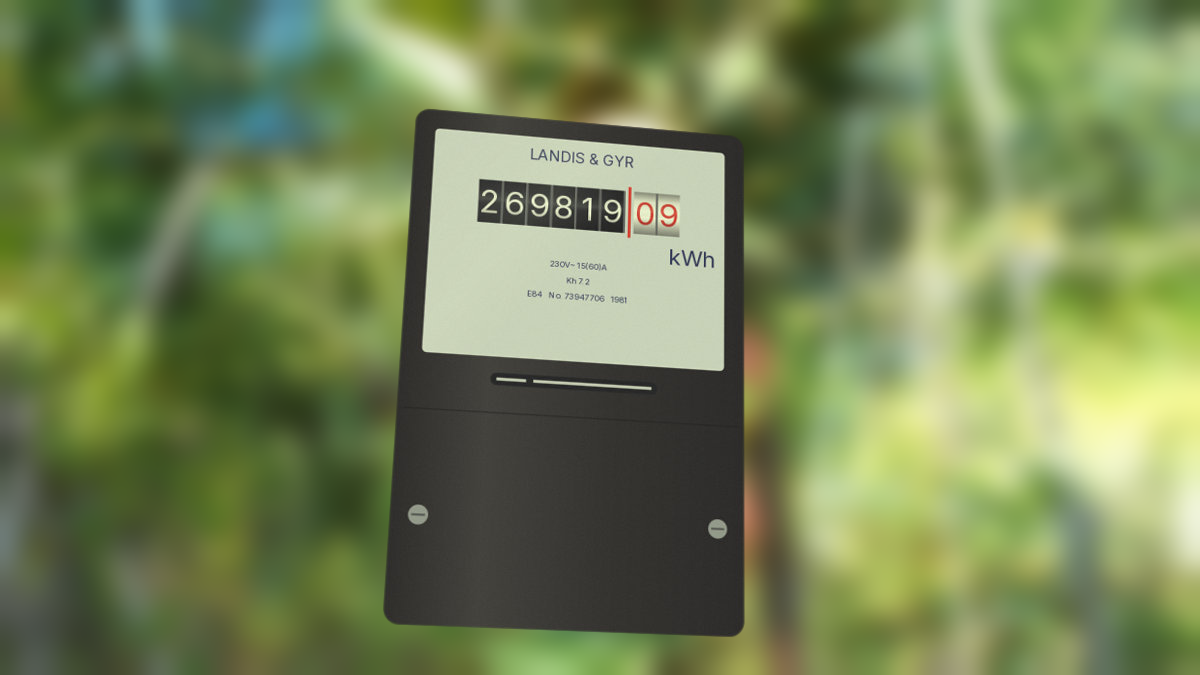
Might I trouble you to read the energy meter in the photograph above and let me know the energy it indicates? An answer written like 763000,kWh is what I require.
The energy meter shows 269819.09,kWh
